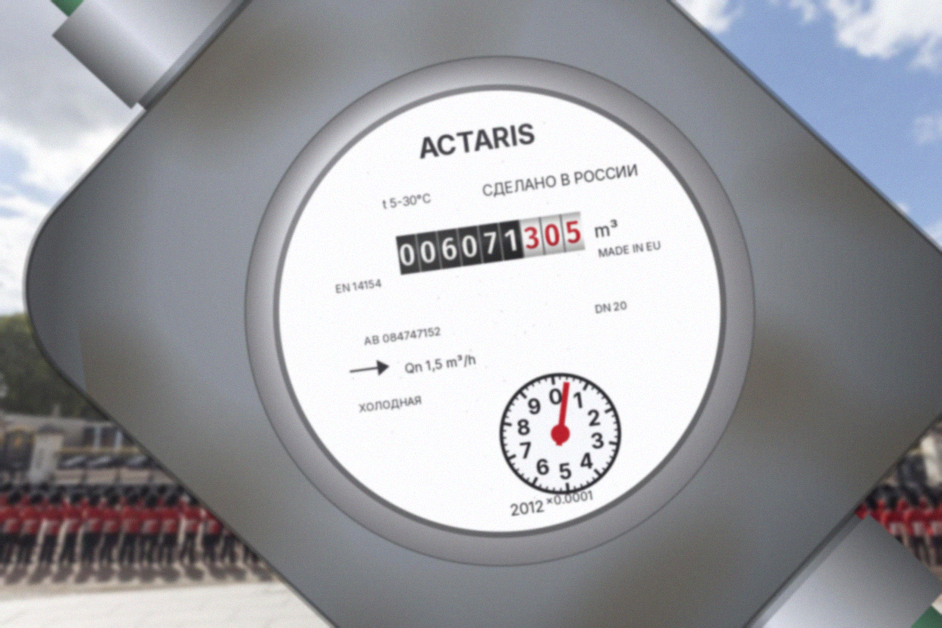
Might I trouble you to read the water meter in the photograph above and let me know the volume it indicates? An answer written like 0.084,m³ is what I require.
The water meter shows 6071.3050,m³
